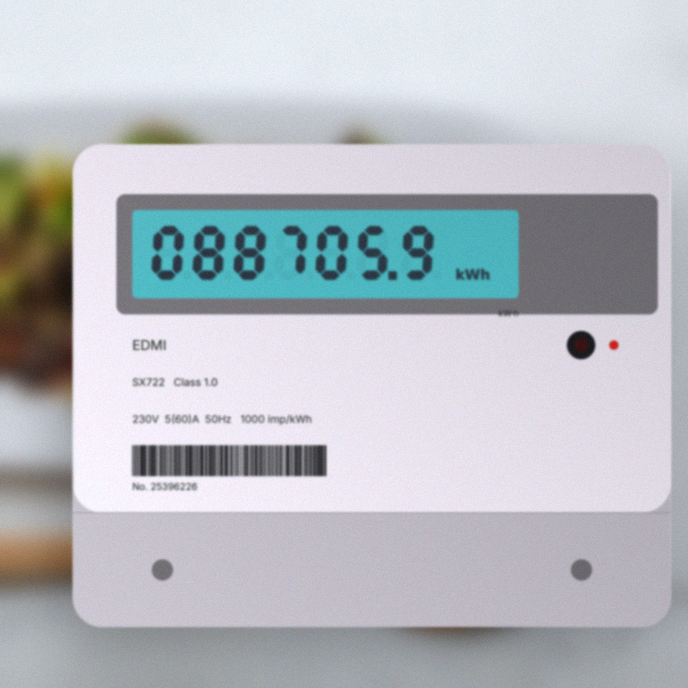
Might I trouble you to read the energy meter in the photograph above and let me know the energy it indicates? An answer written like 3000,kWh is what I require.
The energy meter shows 88705.9,kWh
